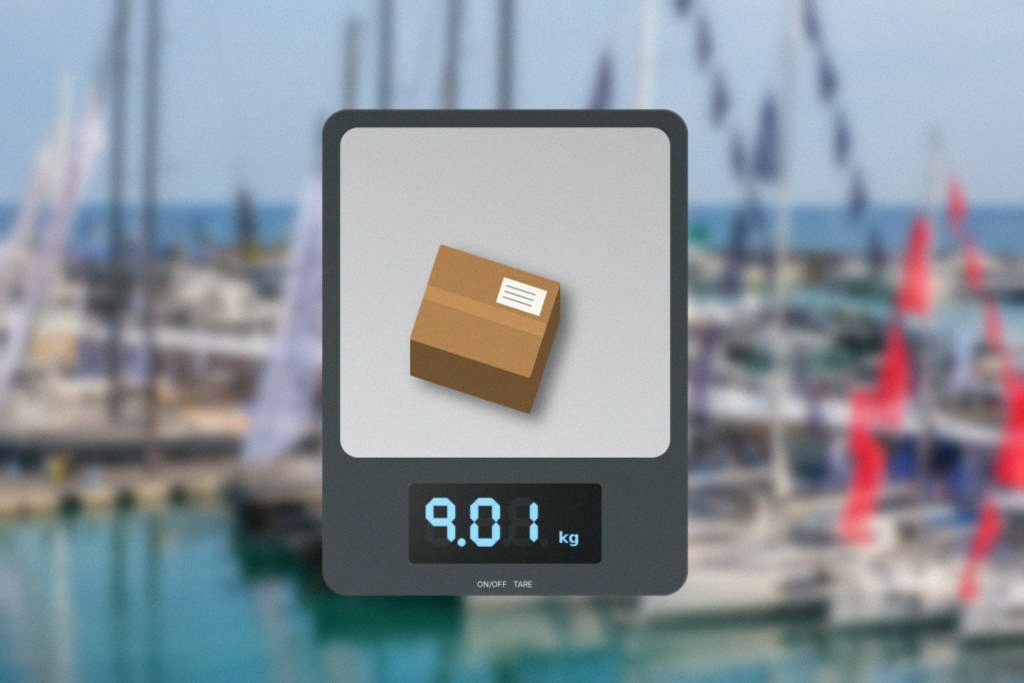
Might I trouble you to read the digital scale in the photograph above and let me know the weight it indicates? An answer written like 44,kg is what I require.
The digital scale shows 9.01,kg
